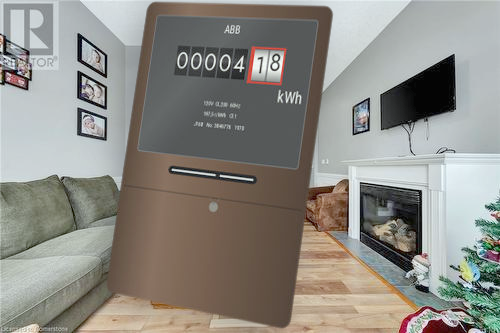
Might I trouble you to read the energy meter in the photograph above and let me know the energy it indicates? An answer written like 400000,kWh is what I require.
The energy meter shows 4.18,kWh
